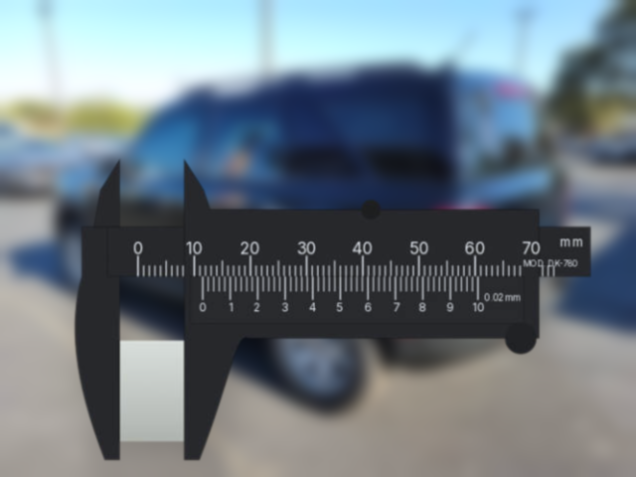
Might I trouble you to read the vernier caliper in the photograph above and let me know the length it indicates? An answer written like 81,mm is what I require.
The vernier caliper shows 11.5,mm
